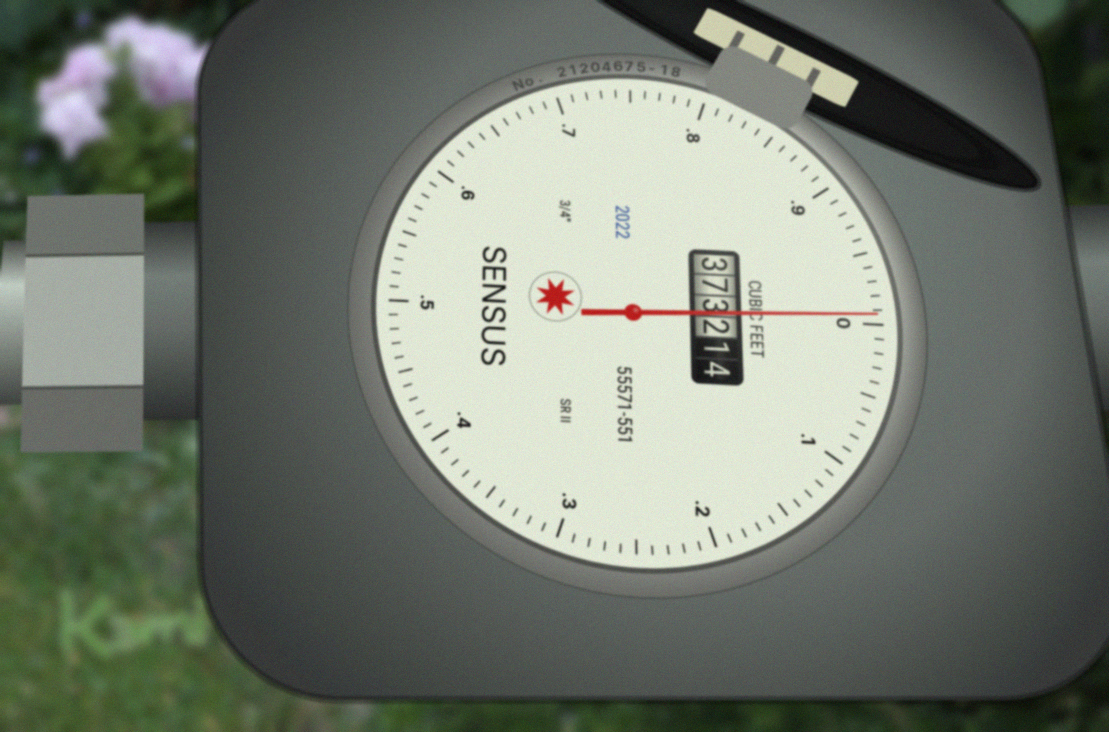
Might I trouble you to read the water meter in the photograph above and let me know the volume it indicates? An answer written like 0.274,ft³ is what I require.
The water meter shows 373213.99,ft³
